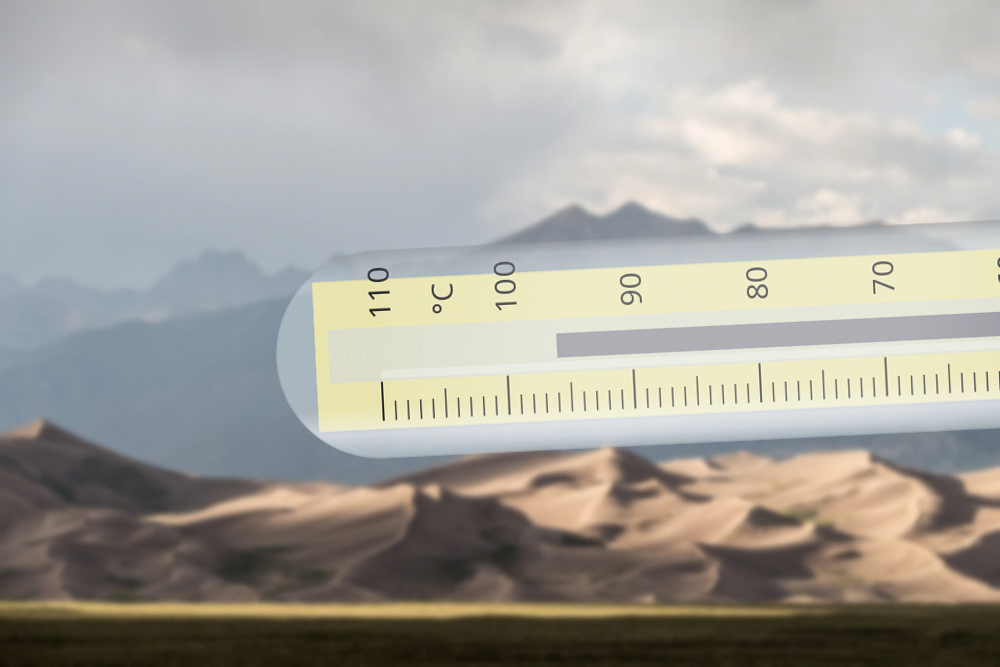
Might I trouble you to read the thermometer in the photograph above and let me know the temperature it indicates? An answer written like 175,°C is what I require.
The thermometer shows 96,°C
